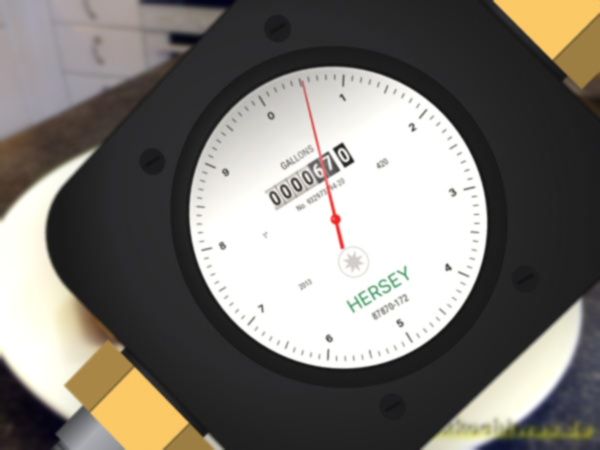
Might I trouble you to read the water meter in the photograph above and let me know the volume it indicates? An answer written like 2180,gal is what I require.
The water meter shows 670.5,gal
